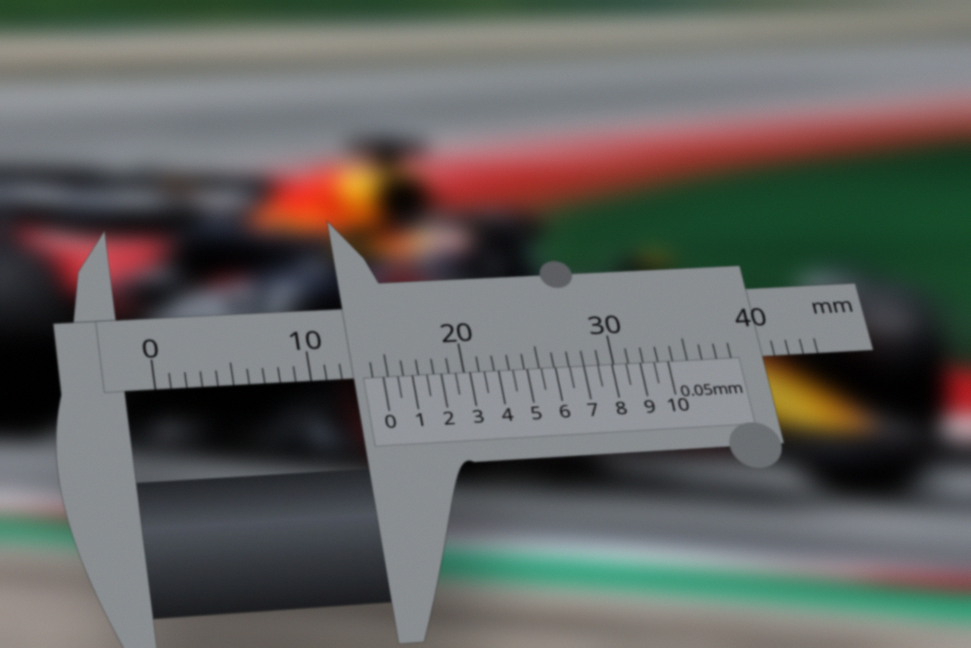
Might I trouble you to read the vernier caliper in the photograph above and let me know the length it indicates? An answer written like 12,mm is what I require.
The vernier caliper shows 14.7,mm
